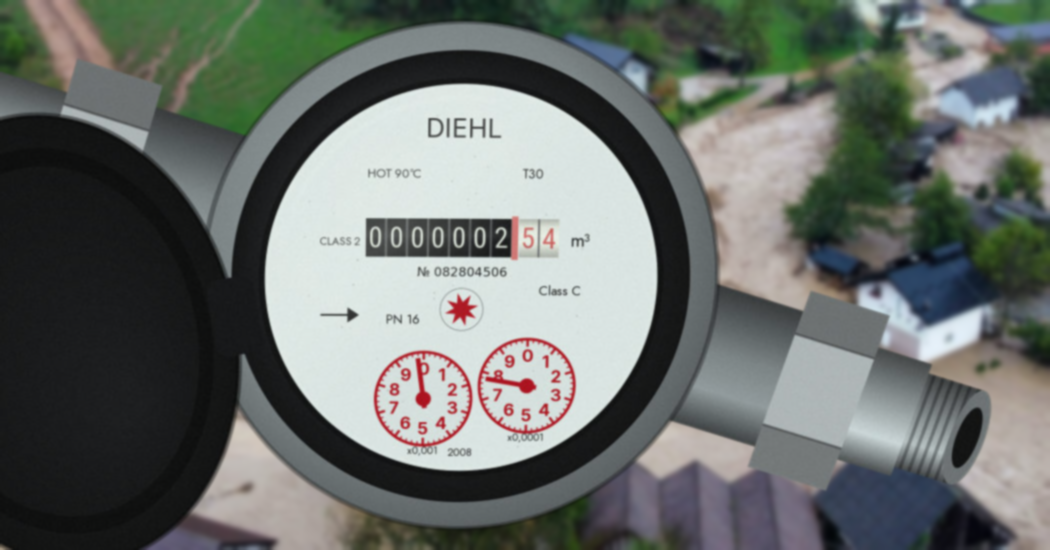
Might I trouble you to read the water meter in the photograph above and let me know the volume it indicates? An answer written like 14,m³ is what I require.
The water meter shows 2.5397,m³
